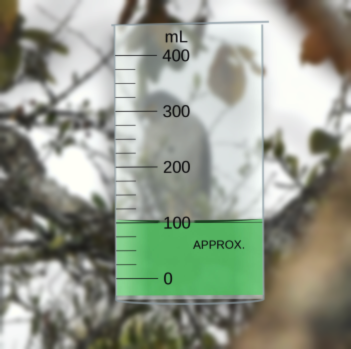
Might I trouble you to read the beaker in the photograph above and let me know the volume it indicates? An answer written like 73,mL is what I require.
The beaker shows 100,mL
